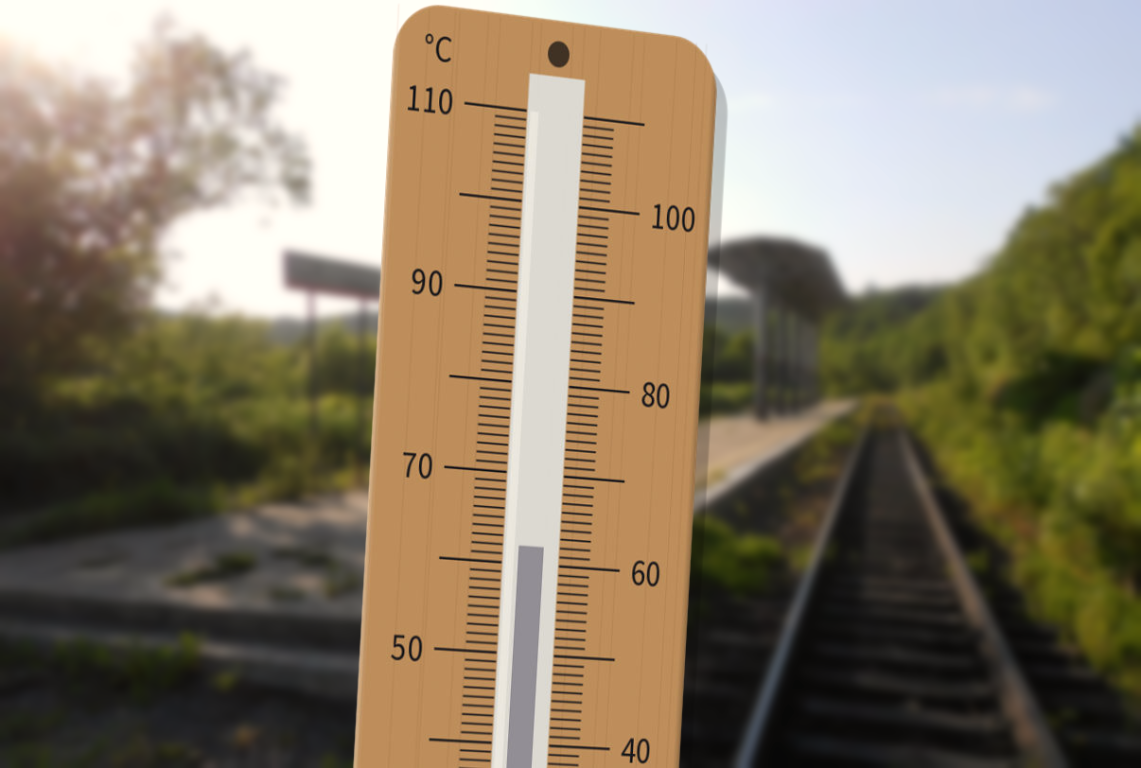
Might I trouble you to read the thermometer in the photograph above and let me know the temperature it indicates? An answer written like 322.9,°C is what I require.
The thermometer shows 62,°C
